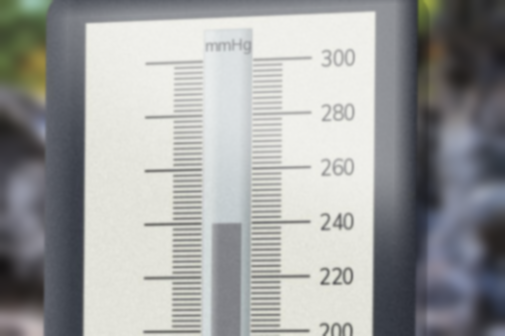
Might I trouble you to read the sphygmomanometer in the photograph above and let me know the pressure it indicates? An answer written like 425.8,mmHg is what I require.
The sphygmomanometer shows 240,mmHg
